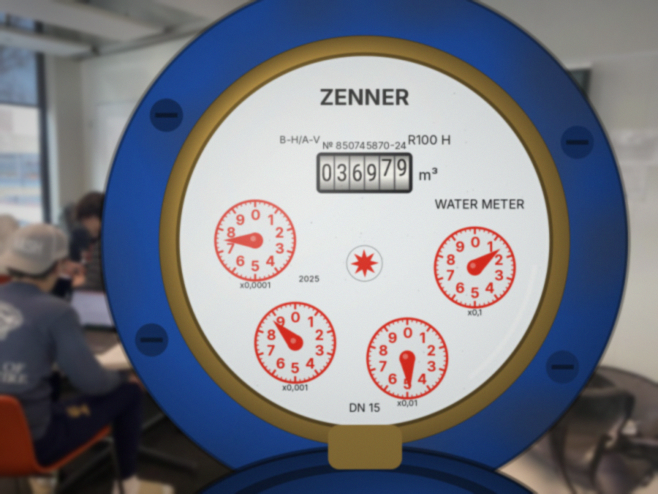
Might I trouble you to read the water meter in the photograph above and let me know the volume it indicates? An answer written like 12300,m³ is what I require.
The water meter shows 36979.1487,m³
